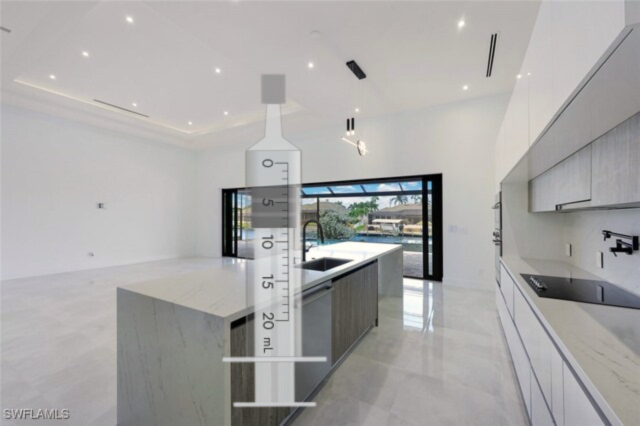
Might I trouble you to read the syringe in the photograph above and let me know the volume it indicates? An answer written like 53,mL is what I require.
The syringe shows 3,mL
